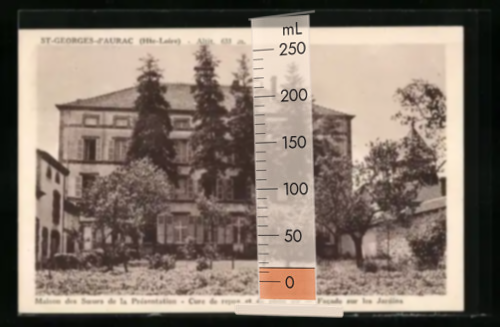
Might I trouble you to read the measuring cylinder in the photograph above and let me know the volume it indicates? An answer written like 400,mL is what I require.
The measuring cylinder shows 15,mL
